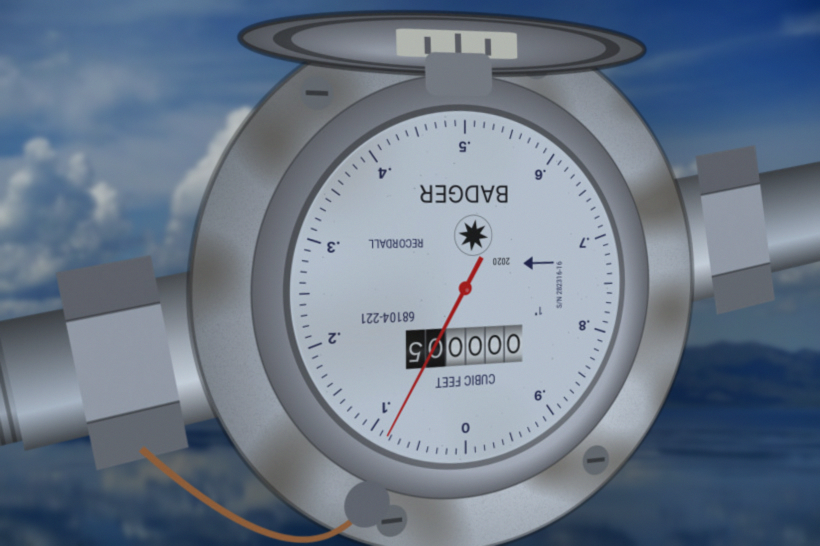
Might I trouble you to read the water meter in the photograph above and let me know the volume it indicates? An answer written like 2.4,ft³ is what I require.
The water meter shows 5.08,ft³
